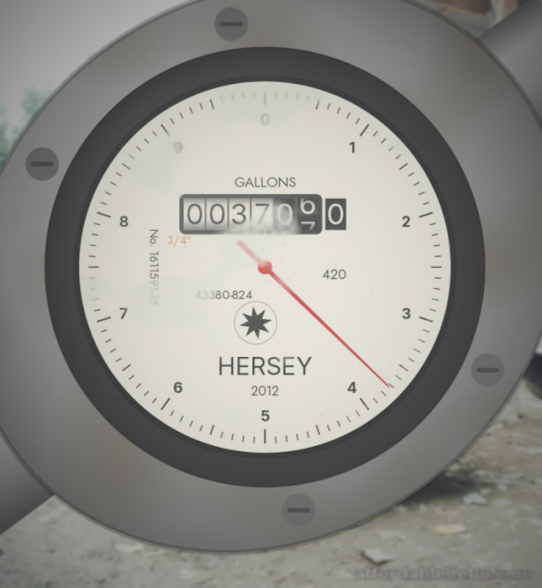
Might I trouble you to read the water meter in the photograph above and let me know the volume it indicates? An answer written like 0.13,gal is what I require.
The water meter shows 37063.7,gal
